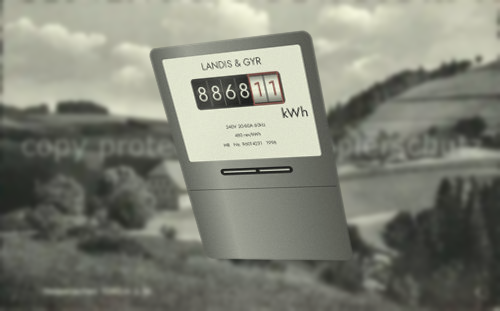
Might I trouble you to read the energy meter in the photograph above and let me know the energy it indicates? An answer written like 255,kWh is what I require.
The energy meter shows 8868.11,kWh
